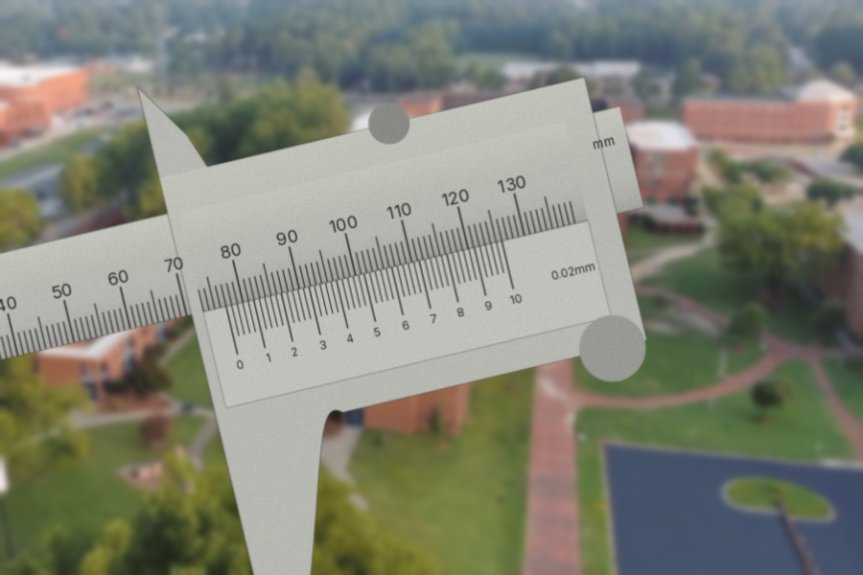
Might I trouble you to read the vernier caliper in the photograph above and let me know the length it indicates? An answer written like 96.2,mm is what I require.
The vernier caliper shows 77.0,mm
